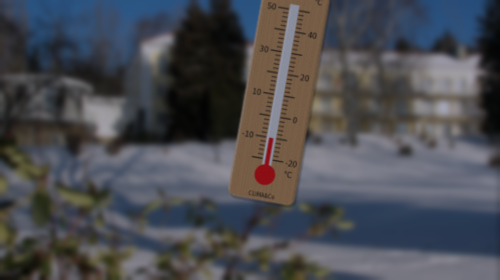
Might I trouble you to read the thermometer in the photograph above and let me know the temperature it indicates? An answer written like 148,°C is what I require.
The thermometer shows -10,°C
